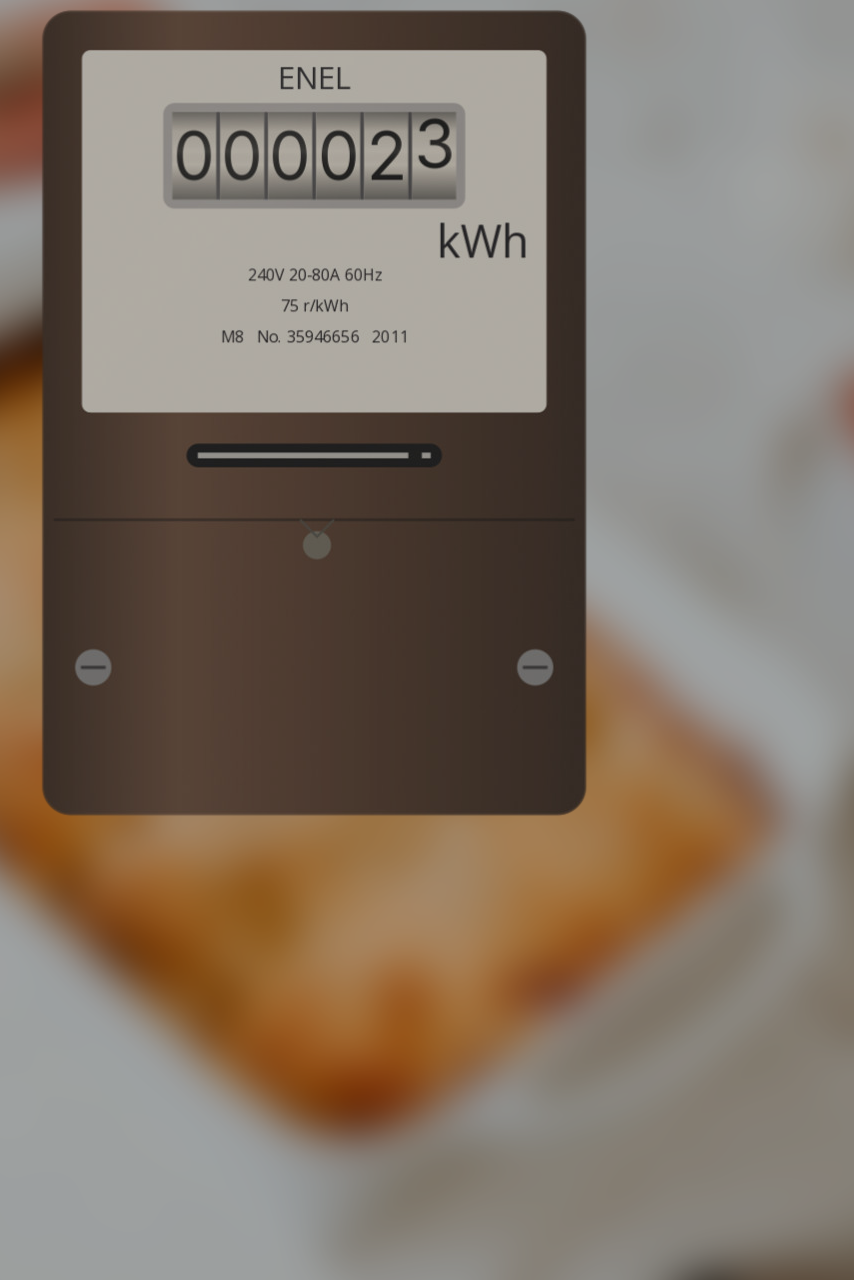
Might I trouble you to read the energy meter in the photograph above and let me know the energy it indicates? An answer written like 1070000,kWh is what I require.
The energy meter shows 23,kWh
